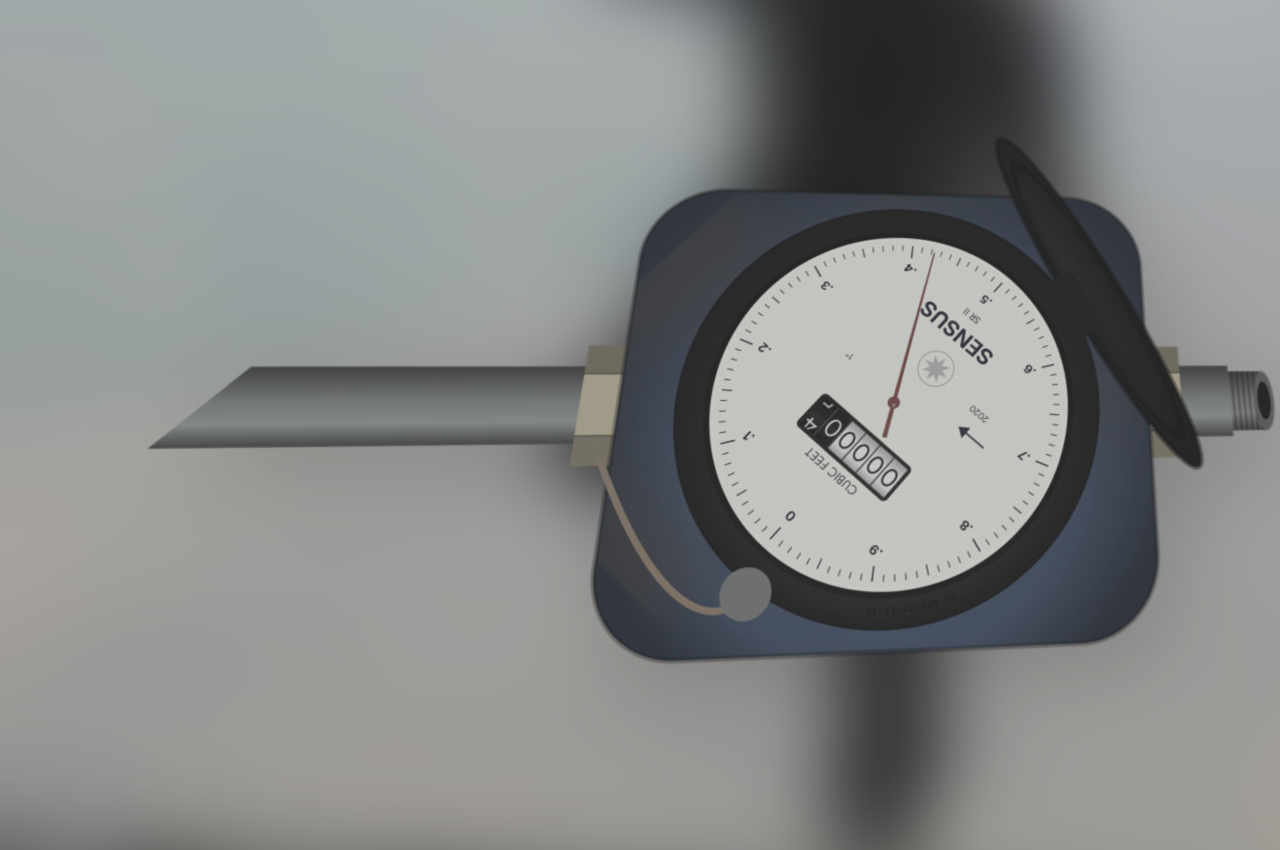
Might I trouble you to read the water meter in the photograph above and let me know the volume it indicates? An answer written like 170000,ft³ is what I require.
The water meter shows 4.42,ft³
